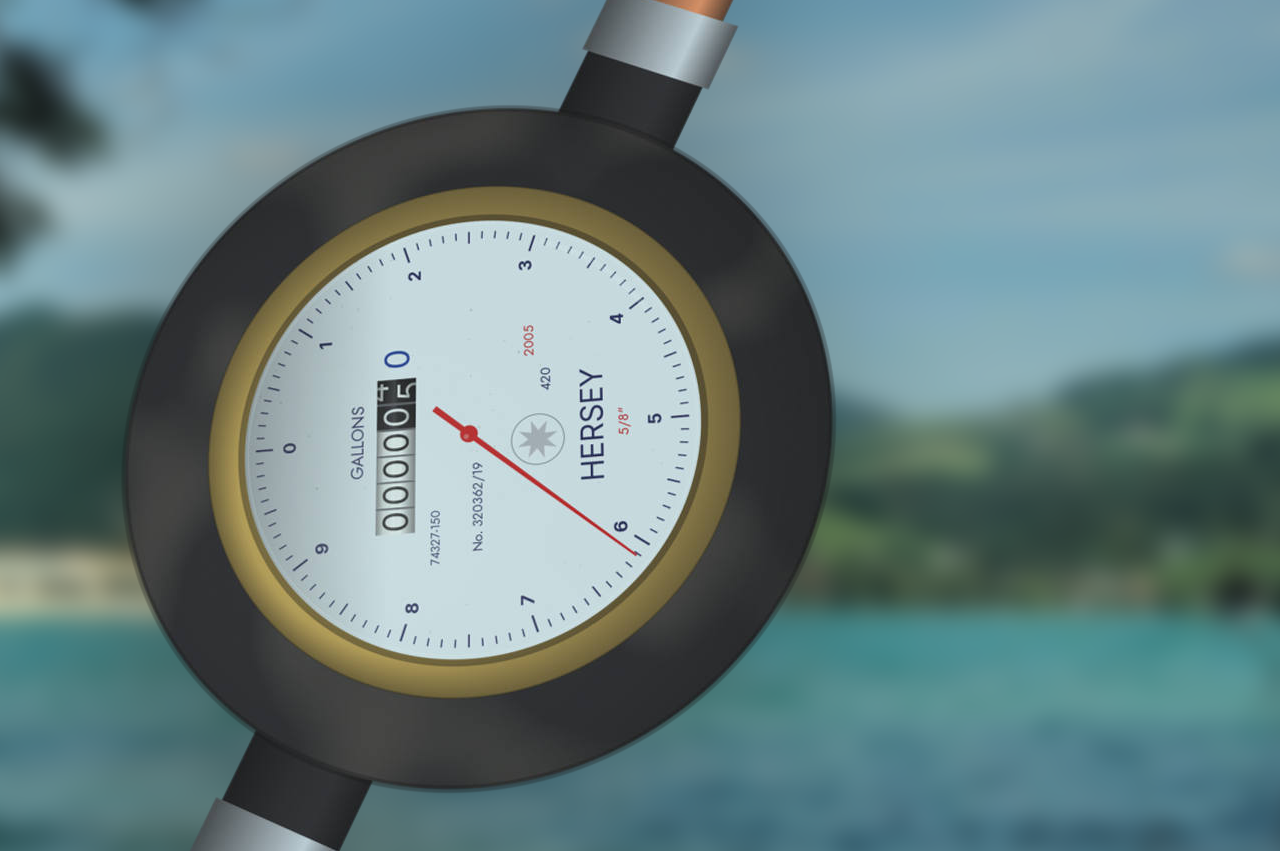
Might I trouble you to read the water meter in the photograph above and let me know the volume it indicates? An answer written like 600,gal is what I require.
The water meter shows 46.1,gal
